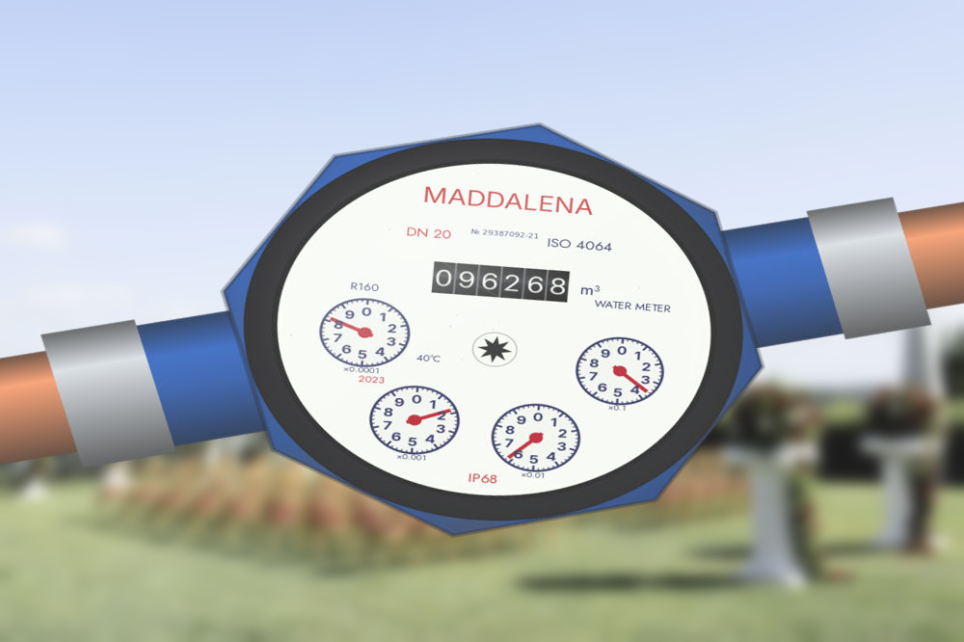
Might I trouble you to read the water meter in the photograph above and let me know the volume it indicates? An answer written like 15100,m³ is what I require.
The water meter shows 96268.3618,m³
